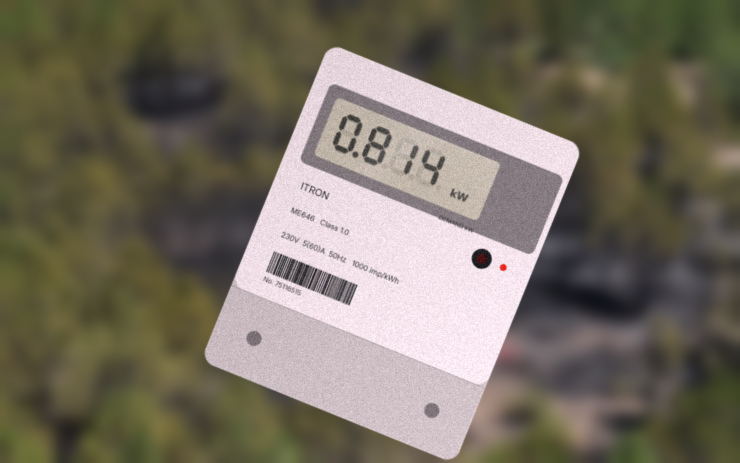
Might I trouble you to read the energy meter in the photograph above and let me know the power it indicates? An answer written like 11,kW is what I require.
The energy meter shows 0.814,kW
